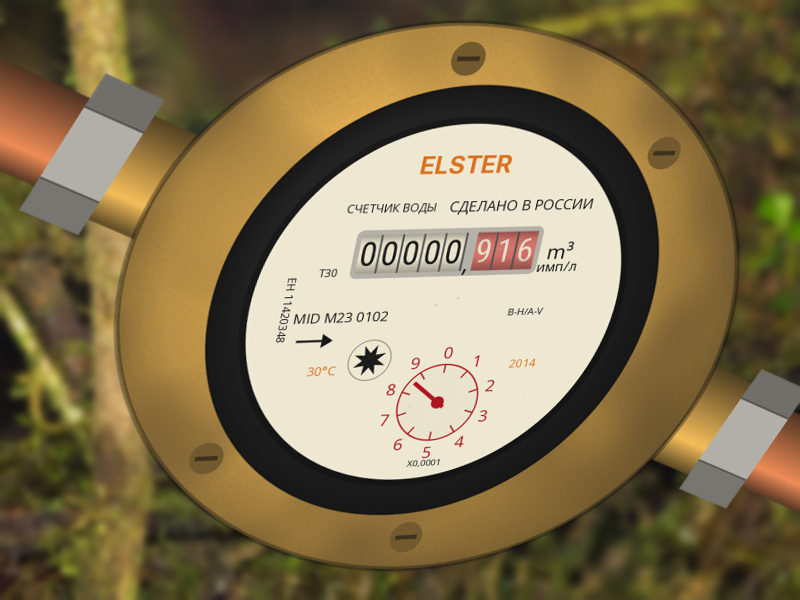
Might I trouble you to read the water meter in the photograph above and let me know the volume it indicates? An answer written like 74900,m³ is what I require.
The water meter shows 0.9168,m³
